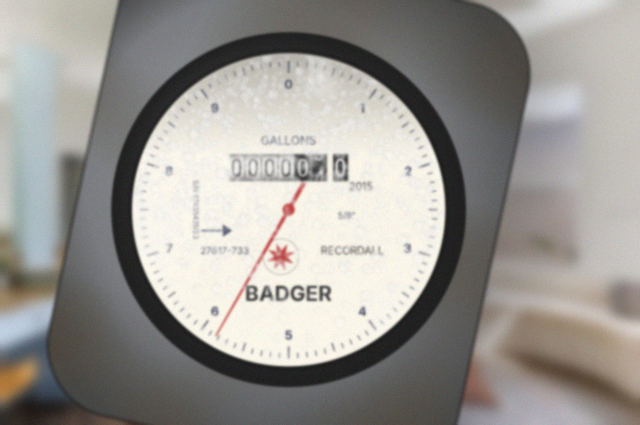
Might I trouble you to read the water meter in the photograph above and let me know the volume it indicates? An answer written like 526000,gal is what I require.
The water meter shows 35.8,gal
